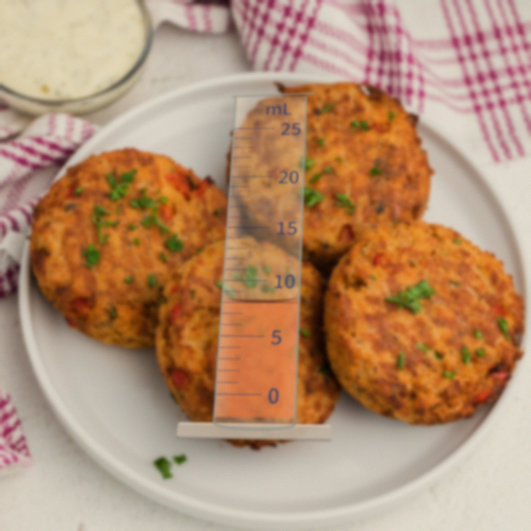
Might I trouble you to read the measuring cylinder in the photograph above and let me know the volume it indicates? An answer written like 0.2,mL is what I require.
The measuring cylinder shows 8,mL
